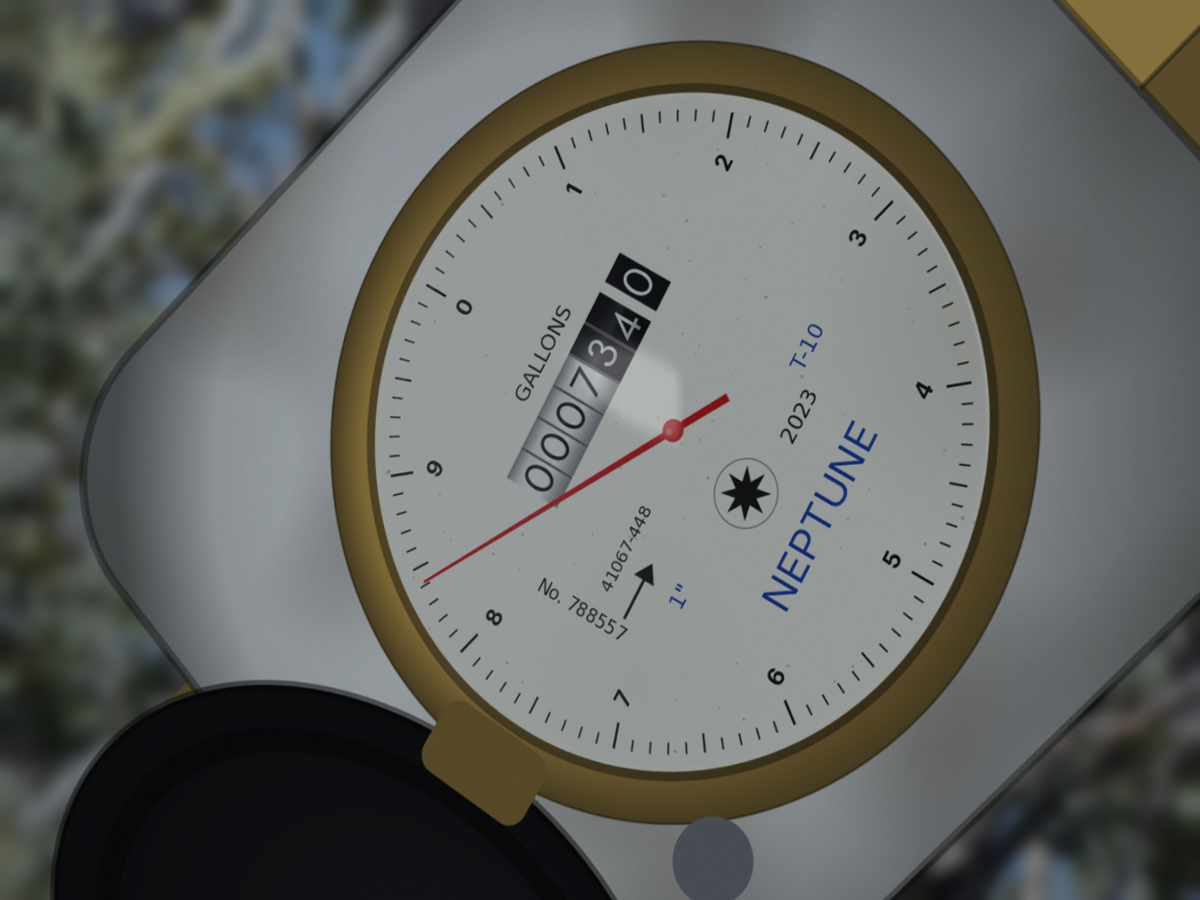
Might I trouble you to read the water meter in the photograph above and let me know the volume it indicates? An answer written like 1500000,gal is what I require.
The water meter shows 7338.4,gal
